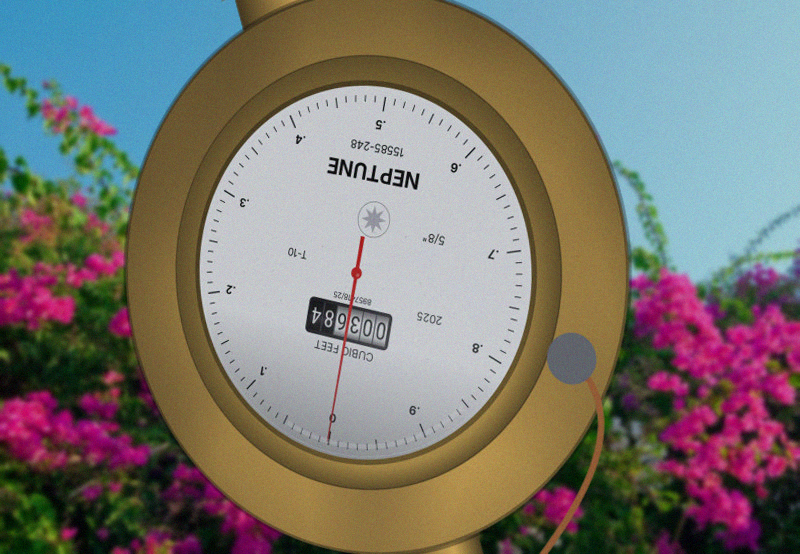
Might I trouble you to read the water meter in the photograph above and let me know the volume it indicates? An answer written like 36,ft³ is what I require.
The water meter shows 3684.00,ft³
